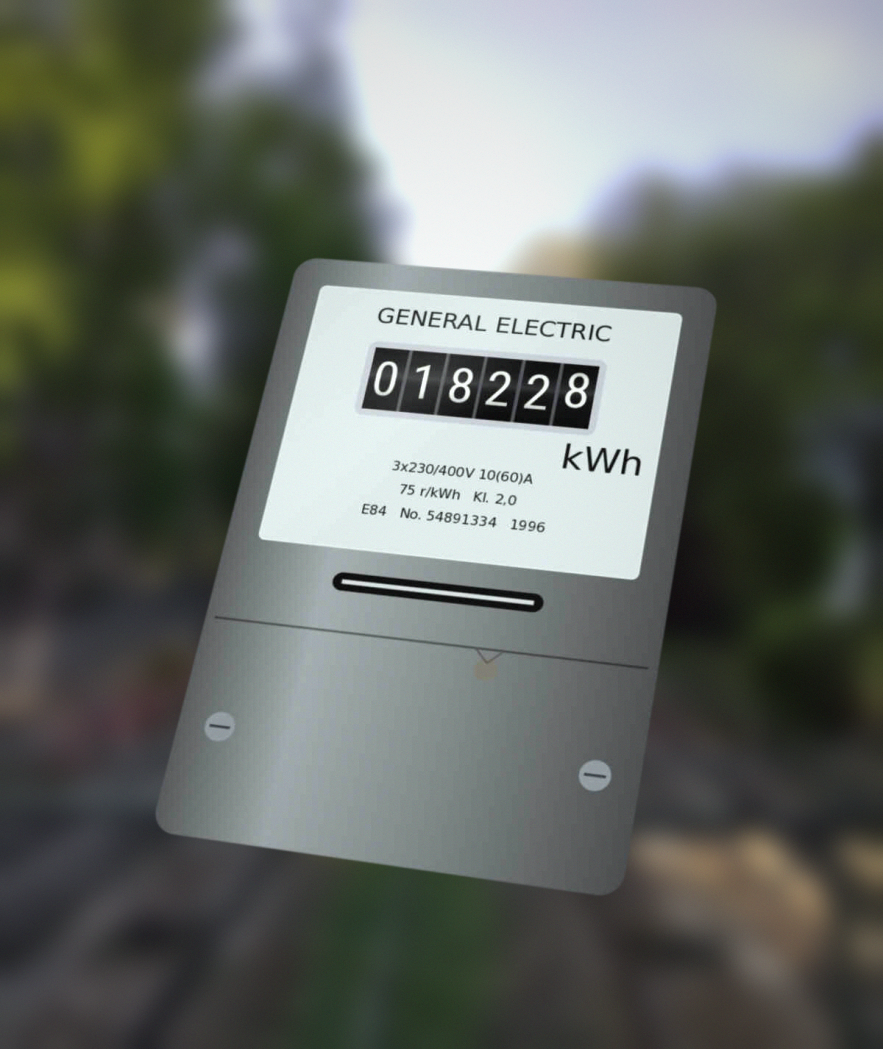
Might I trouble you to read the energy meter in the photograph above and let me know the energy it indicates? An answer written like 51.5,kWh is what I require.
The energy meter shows 18228,kWh
